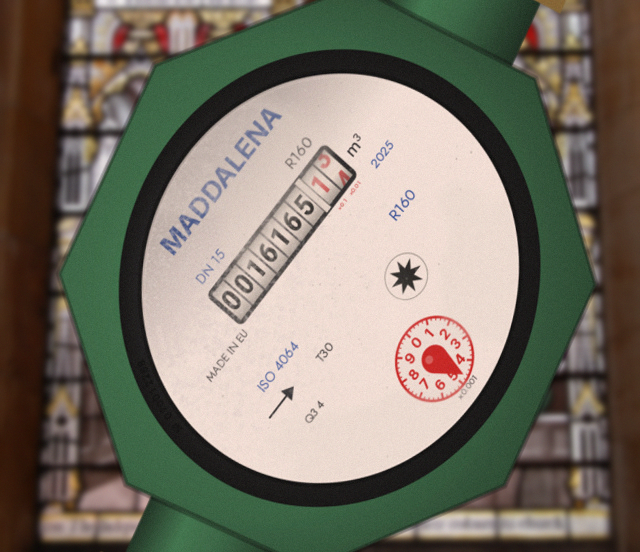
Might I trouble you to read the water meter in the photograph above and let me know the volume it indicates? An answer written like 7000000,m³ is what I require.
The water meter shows 16165.134,m³
